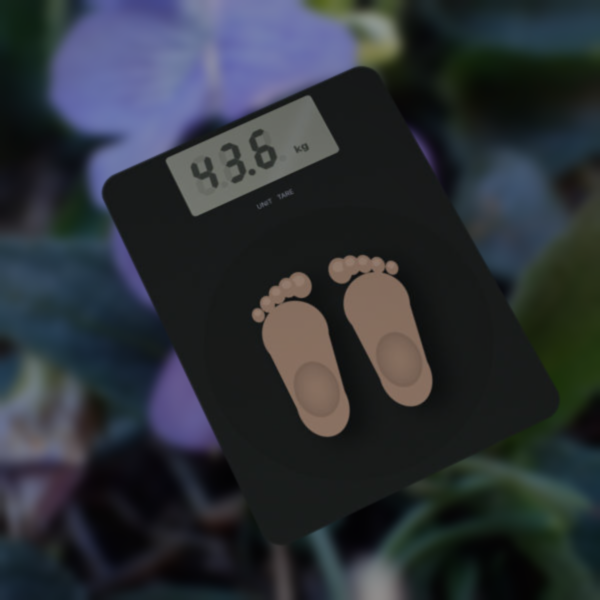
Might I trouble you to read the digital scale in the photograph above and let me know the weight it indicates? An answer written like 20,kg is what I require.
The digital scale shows 43.6,kg
